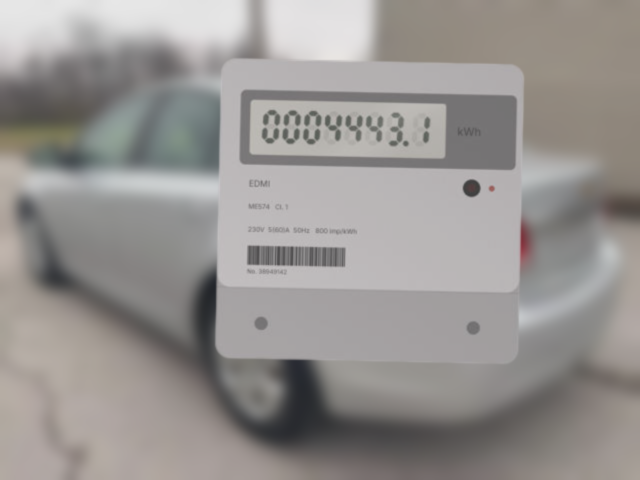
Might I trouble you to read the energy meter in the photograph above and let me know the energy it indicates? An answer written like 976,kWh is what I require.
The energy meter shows 4443.1,kWh
